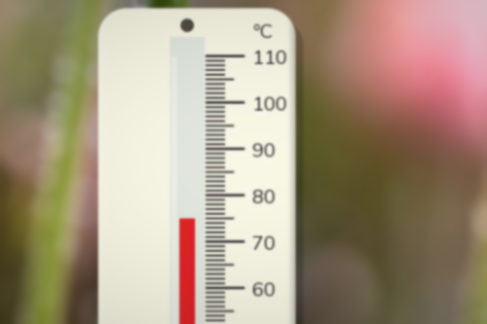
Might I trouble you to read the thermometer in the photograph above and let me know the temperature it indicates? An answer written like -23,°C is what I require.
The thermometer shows 75,°C
